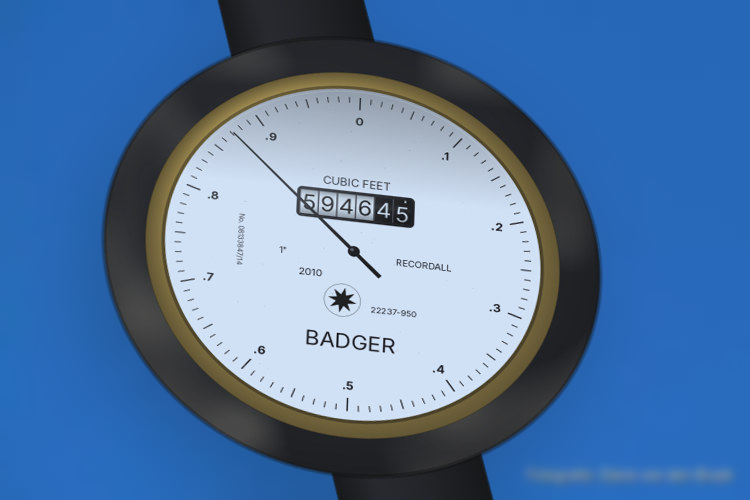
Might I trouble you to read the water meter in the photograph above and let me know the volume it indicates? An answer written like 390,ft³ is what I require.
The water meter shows 594644.87,ft³
